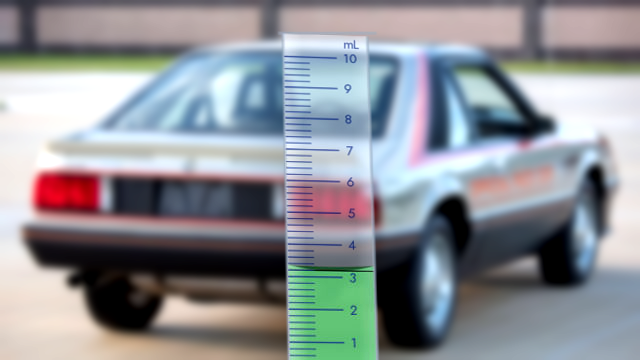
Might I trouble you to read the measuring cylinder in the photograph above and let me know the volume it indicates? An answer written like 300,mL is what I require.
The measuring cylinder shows 3.2,mL
